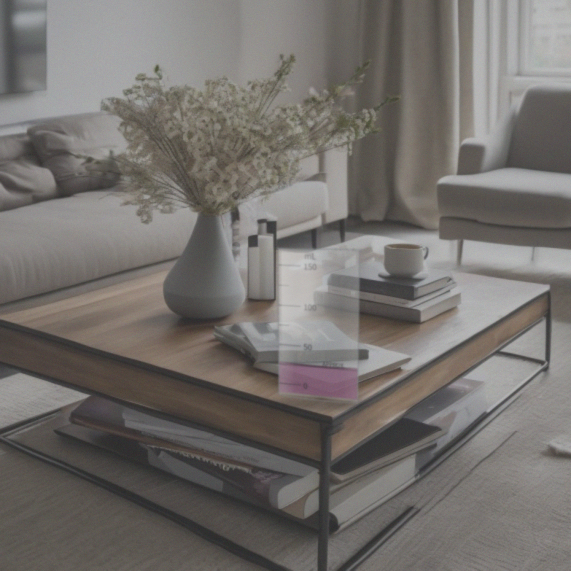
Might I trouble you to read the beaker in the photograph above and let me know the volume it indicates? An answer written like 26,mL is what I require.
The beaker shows 25,mL
